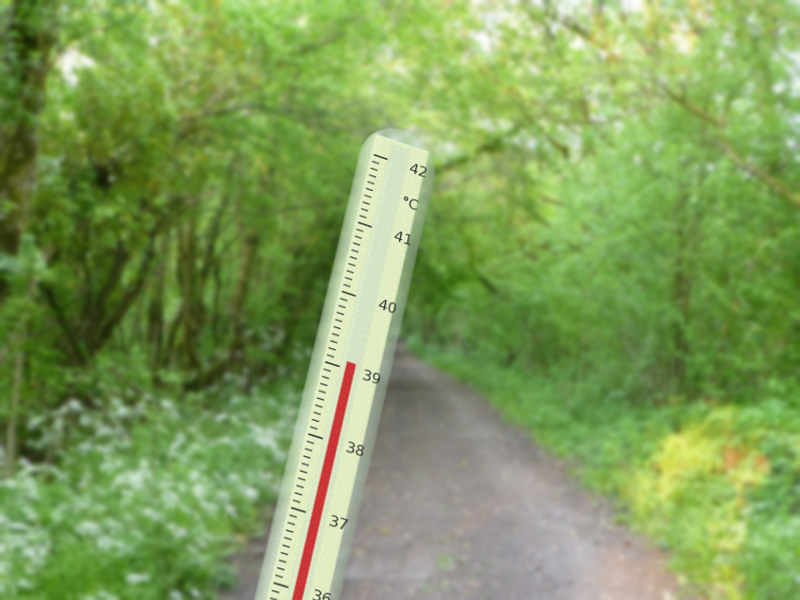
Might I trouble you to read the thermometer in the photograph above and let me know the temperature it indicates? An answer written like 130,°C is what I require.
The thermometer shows 39.1,°C
